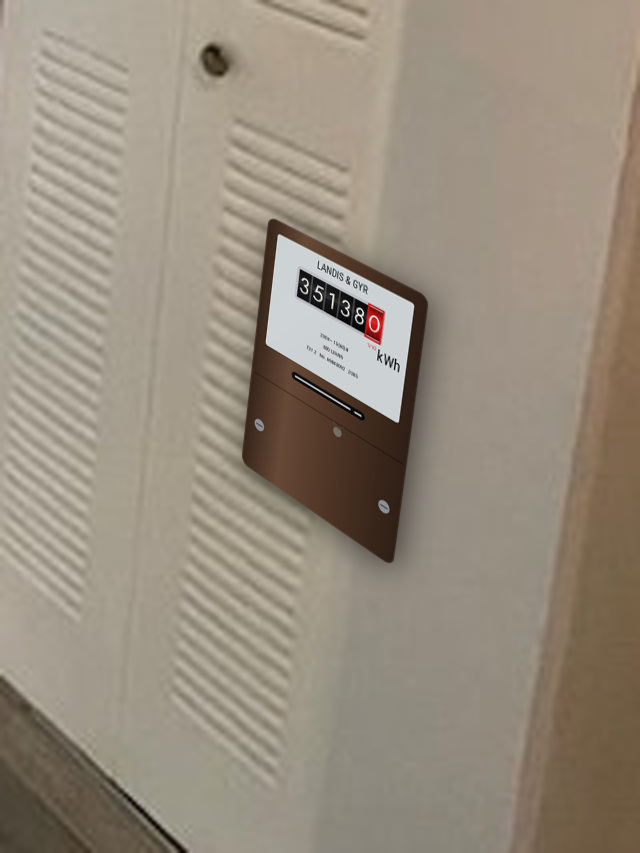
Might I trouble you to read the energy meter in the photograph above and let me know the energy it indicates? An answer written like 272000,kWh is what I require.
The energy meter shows 35138.0,kWh
